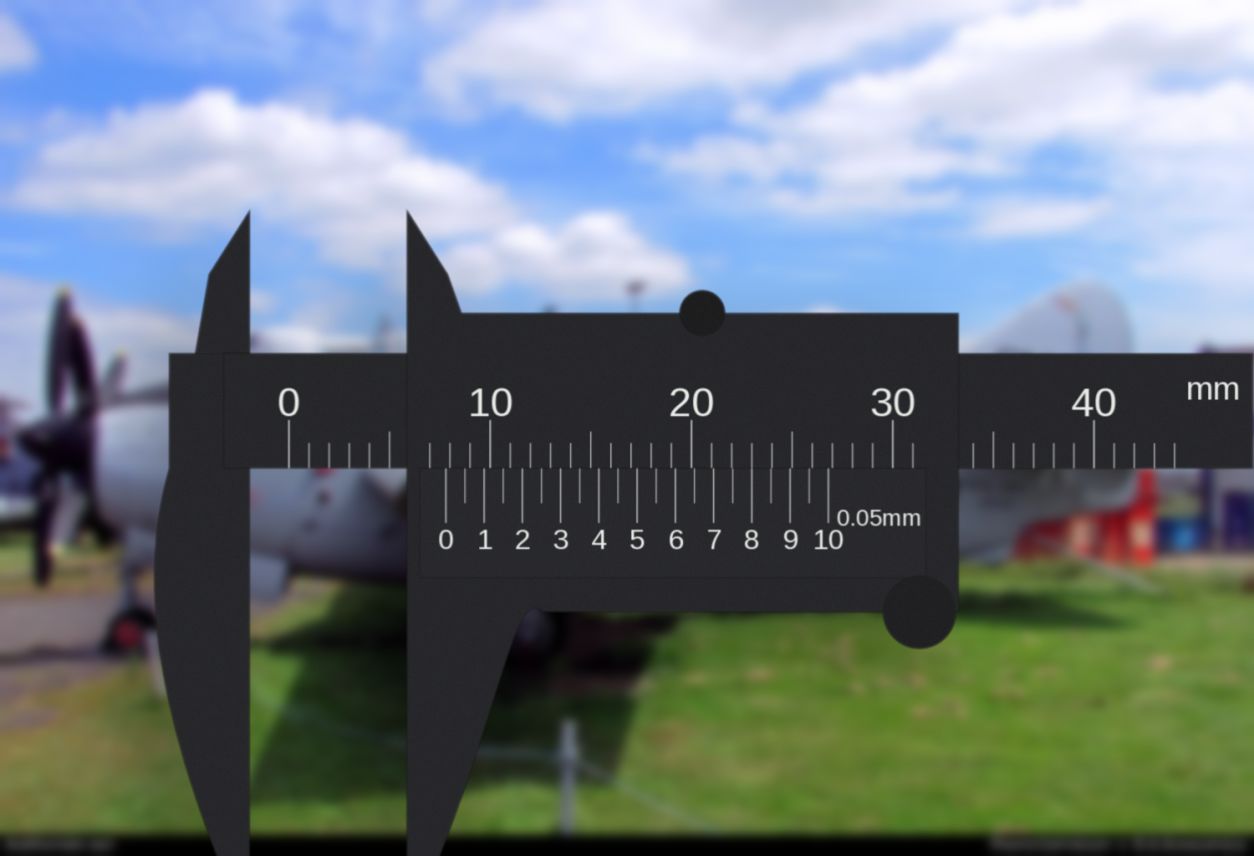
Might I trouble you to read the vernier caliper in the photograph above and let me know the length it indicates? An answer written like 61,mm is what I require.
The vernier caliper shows 7.8,mm
